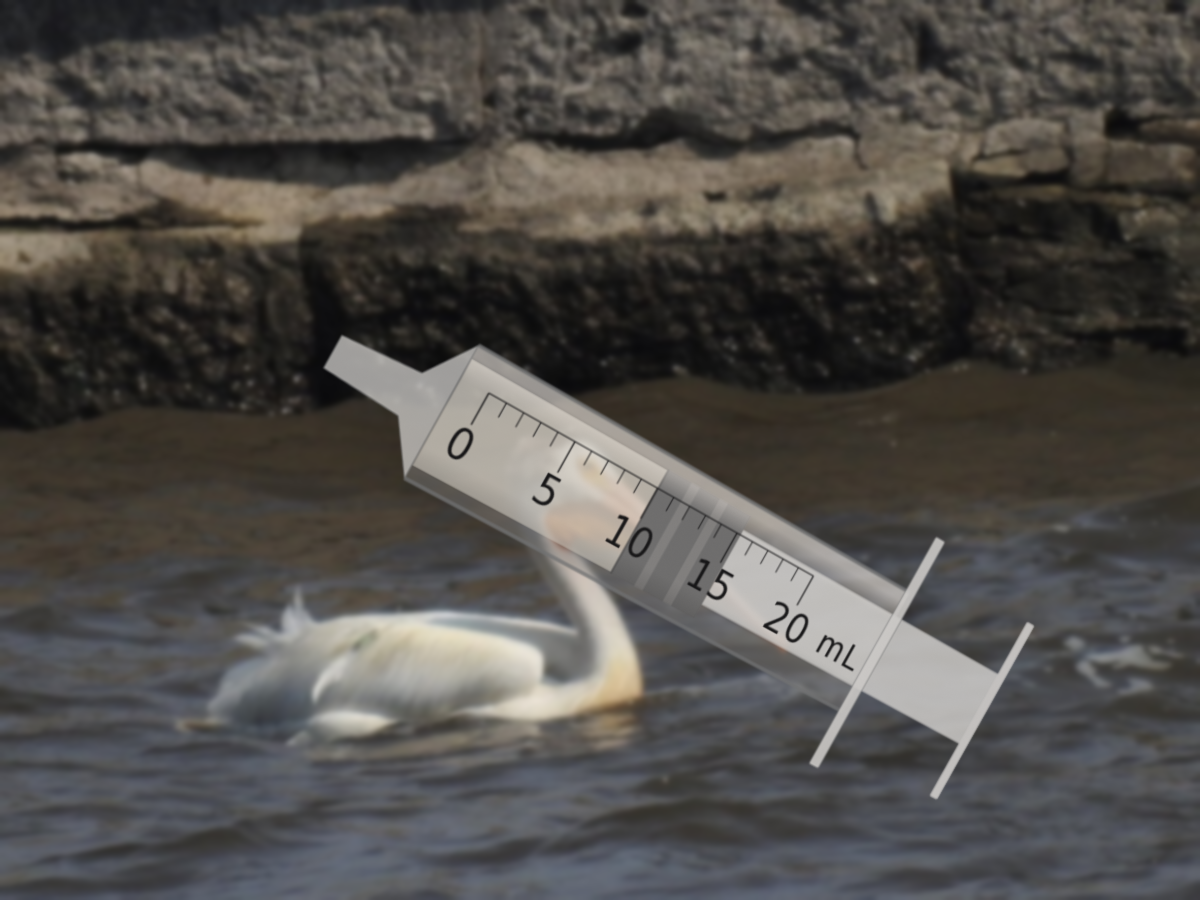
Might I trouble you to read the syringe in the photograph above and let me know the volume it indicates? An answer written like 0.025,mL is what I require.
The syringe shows 10,mL
